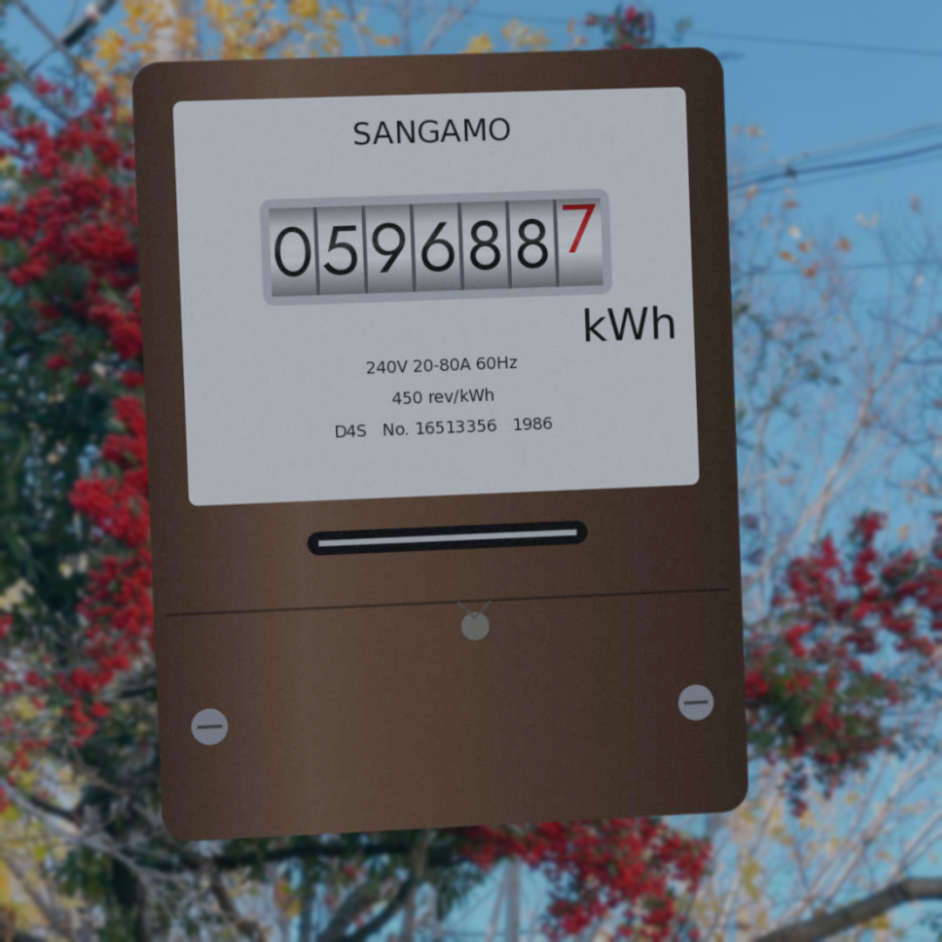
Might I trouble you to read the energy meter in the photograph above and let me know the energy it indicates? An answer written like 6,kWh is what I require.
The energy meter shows 59688.7,kWh
